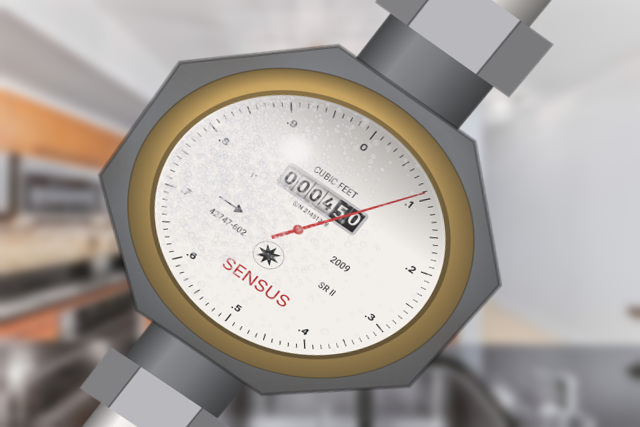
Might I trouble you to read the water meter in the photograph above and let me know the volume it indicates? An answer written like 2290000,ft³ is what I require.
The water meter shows 450.09,ft³
